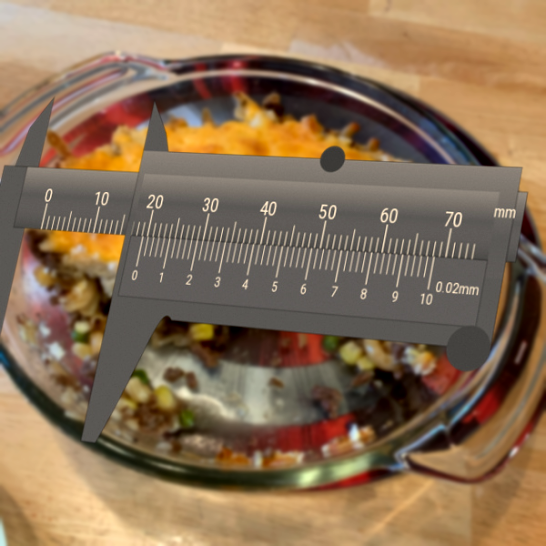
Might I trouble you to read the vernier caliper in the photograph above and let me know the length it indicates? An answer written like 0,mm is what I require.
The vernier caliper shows 19.2,mm
